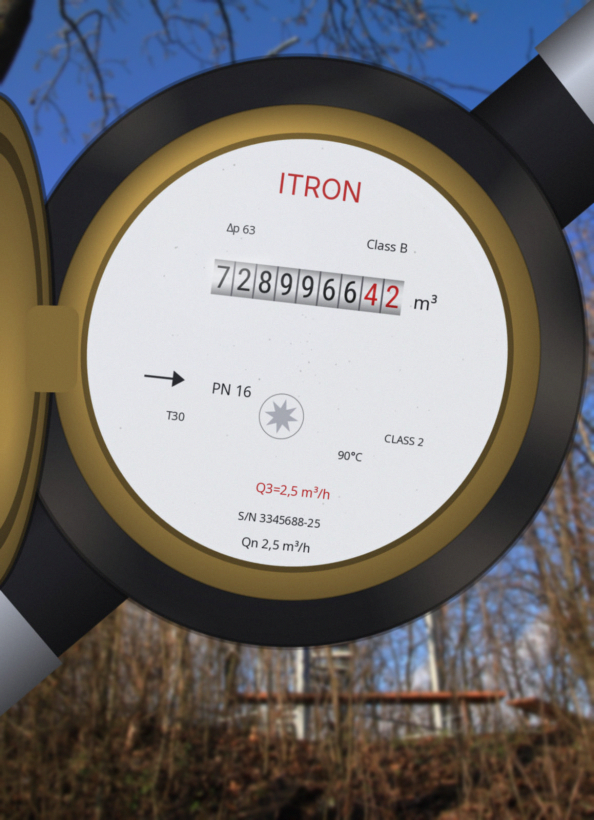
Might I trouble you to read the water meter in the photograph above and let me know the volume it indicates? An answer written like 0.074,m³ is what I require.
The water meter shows 7289966.42,m³
